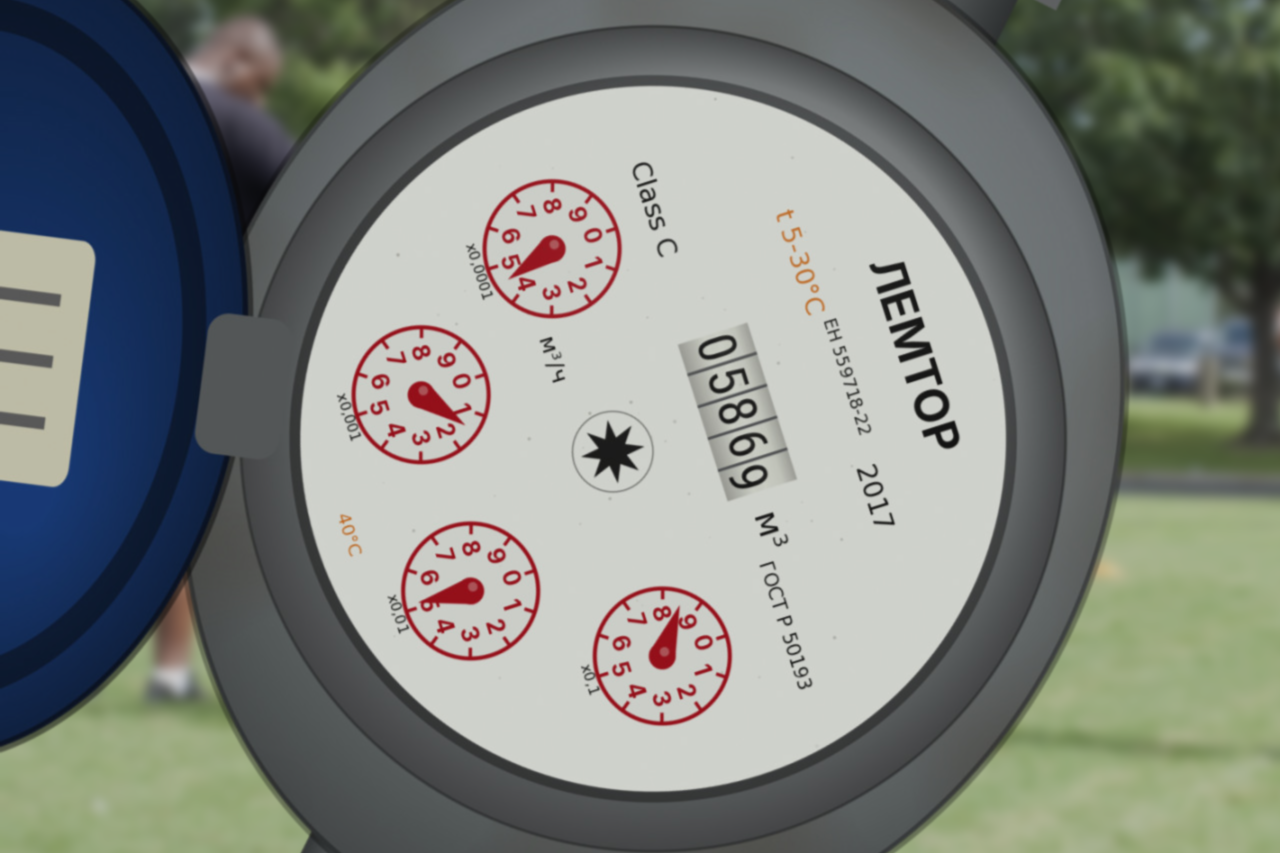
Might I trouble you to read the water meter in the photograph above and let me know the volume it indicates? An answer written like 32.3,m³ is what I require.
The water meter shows 5868.8514,m³
